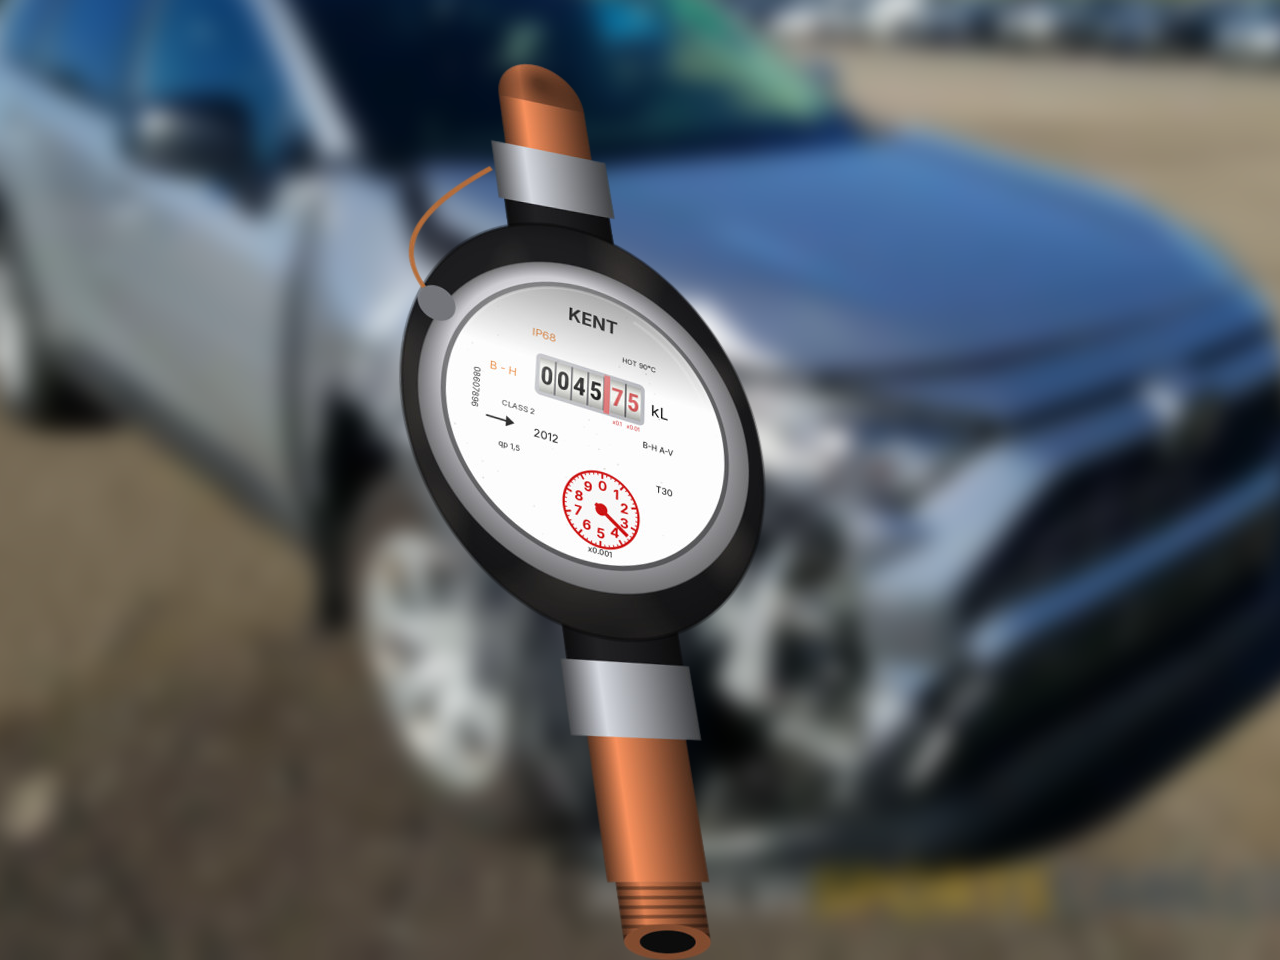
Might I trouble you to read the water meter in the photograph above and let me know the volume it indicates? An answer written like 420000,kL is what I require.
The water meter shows 45.753,kL
